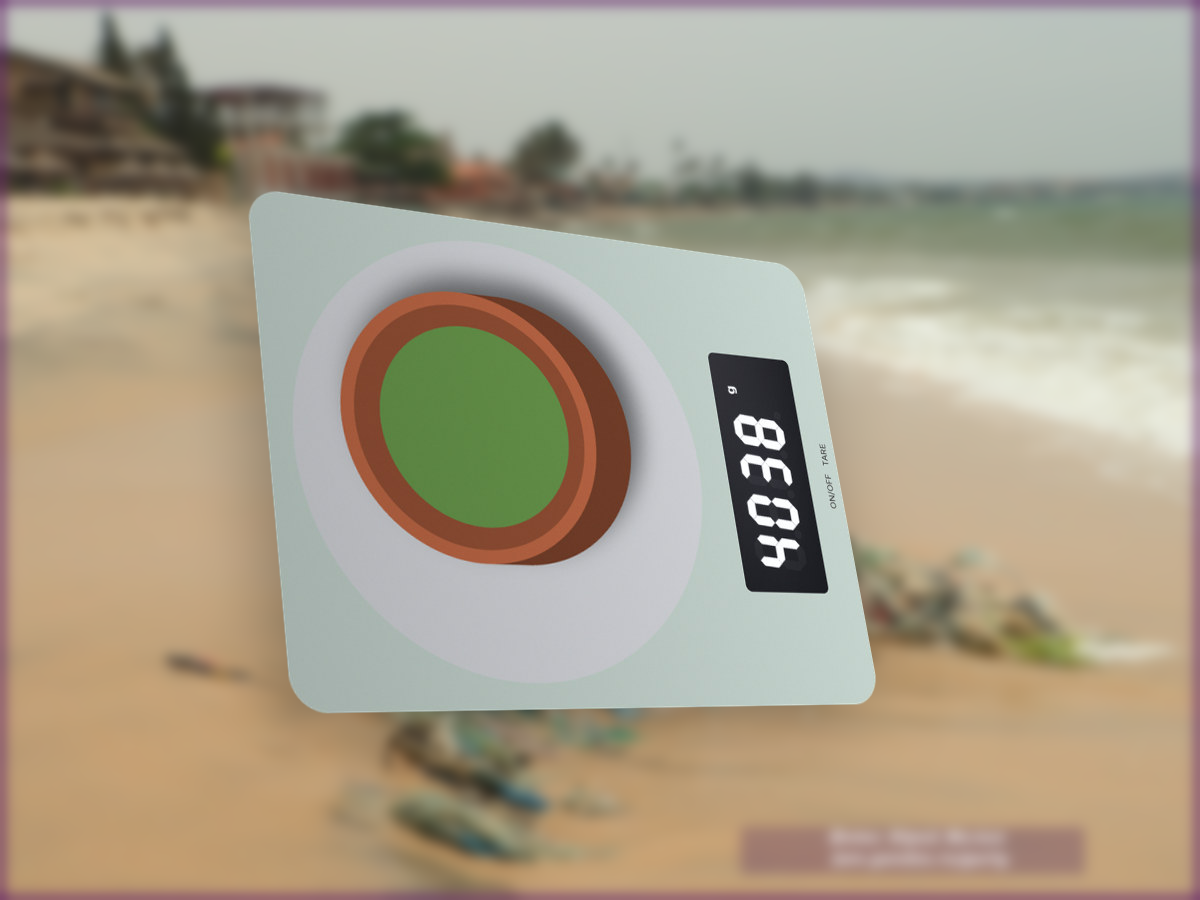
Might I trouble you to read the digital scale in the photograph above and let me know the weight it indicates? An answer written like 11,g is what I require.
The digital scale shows 4038,g
